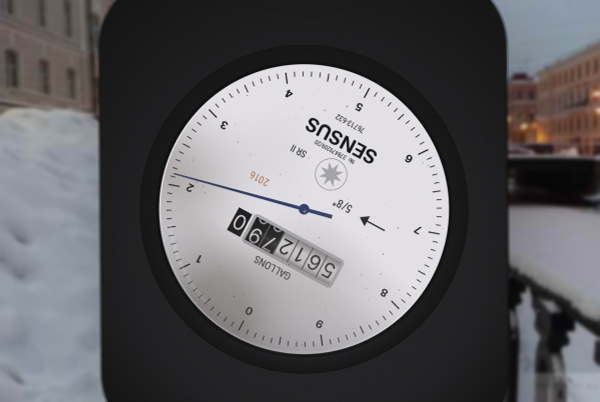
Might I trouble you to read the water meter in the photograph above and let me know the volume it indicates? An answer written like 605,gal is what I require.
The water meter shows 5612792.1,gal
